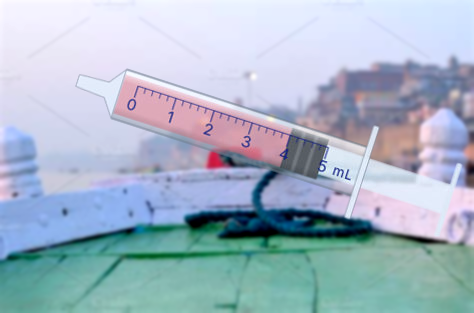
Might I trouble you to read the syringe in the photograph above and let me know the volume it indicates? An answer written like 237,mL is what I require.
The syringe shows 4,mL
